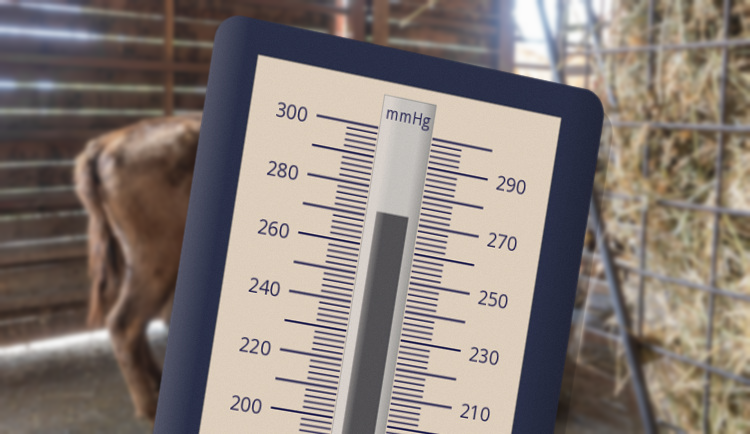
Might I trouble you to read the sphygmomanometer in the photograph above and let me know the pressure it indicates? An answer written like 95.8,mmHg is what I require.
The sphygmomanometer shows 272,mmHg
